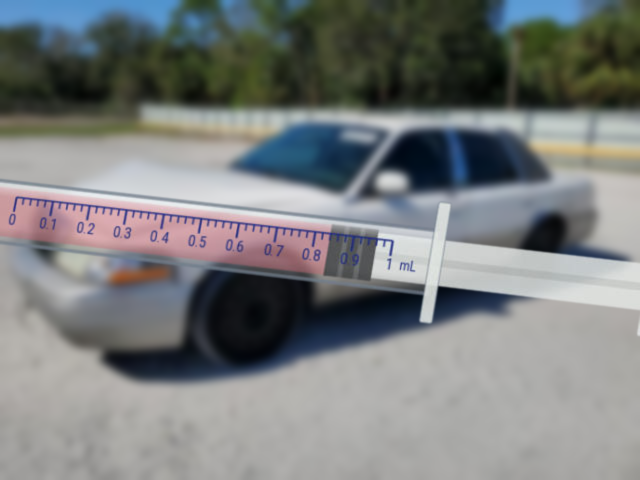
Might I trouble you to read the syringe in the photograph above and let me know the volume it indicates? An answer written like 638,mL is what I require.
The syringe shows 0.84,mL
